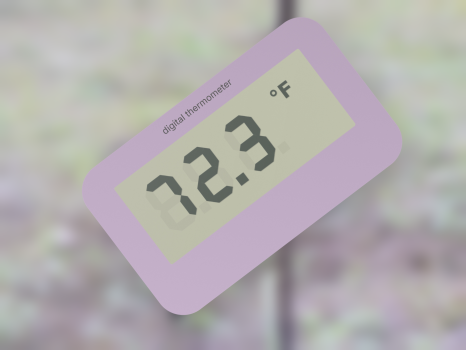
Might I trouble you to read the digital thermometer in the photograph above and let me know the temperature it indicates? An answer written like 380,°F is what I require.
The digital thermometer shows 72.3,°F
